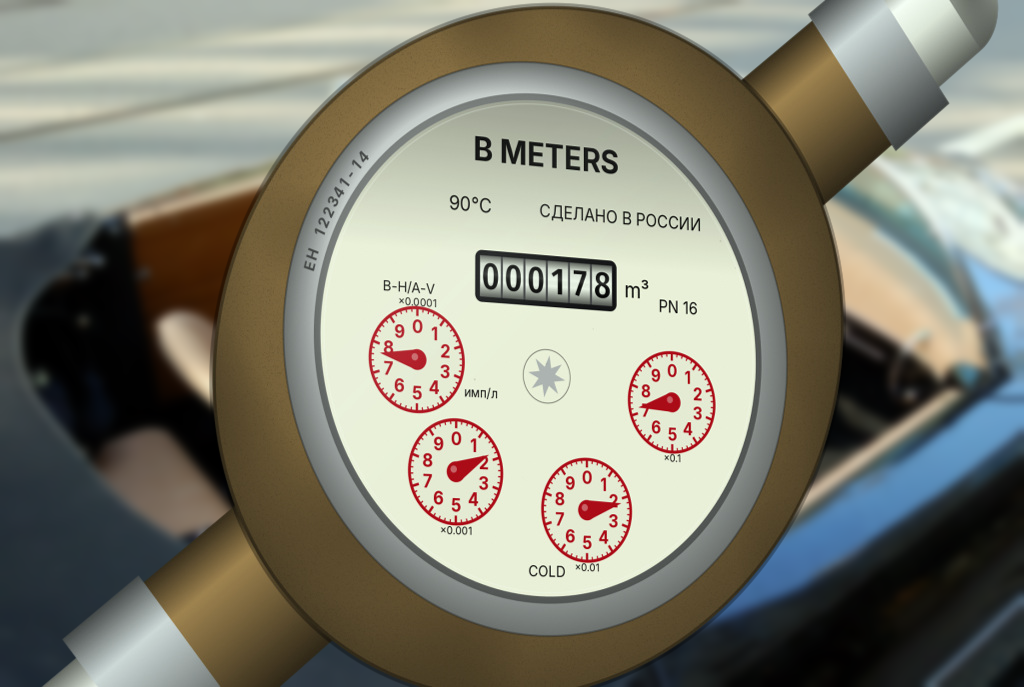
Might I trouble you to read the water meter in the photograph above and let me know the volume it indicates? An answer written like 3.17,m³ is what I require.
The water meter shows 178.7217,m³
